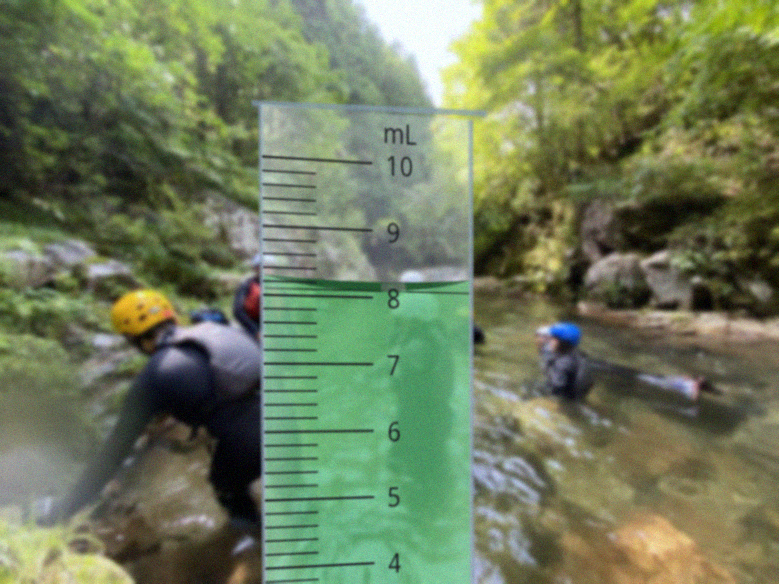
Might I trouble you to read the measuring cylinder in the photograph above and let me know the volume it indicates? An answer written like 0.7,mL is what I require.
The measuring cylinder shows 8.1,mL
